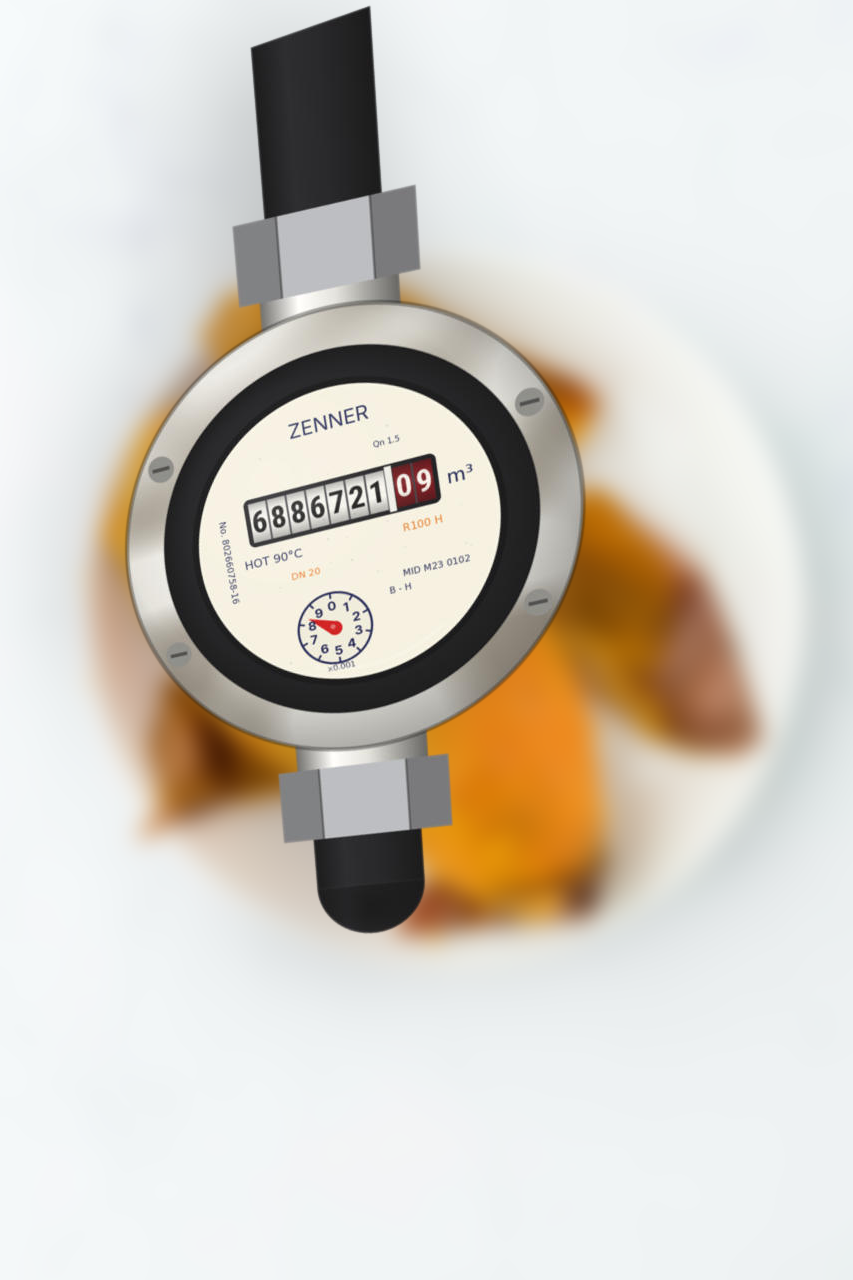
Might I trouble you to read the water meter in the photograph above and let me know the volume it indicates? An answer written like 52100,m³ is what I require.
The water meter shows 6886721.098,m³
